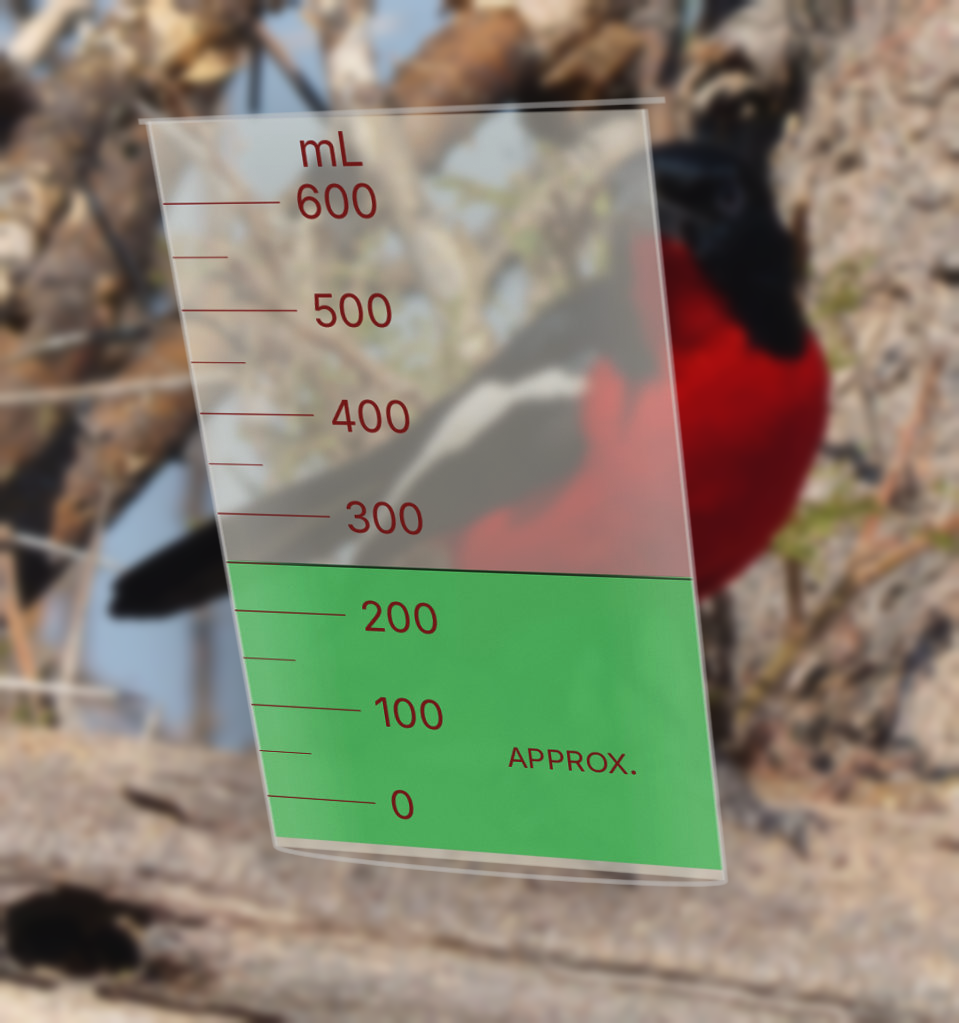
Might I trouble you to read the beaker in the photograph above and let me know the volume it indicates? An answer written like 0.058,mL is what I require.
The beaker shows 250,mL
